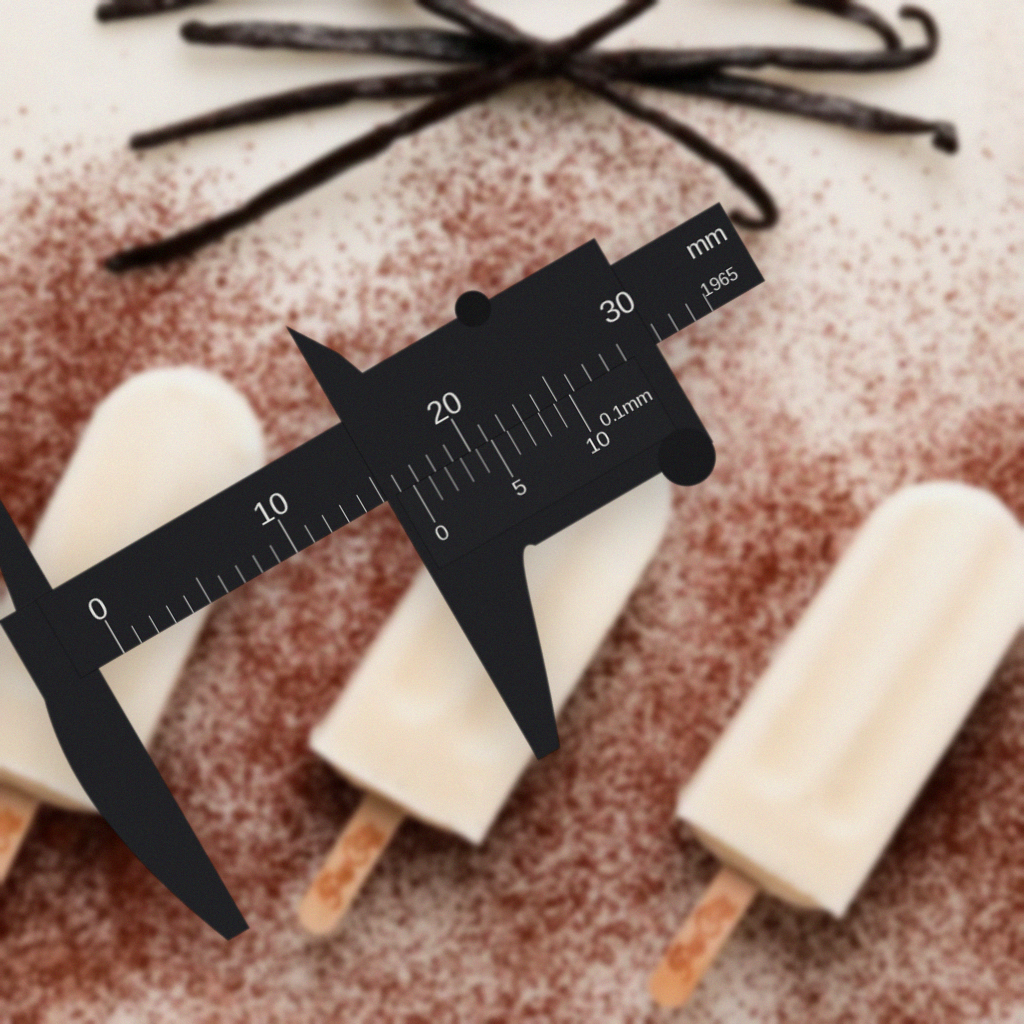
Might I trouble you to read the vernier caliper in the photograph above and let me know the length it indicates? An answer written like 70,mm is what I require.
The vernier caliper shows 16.7,mm
